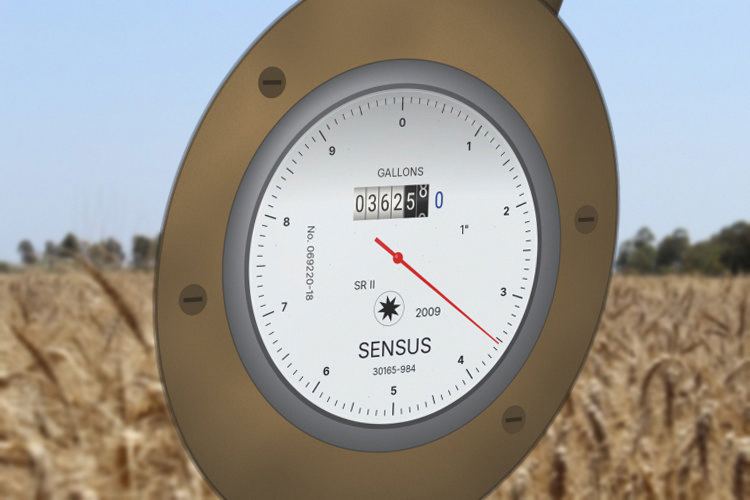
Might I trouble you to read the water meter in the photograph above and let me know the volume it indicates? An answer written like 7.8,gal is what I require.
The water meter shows 362583.5,gal
